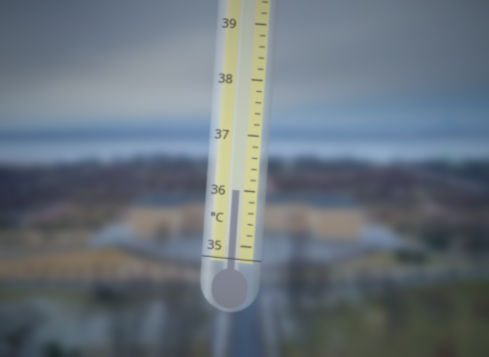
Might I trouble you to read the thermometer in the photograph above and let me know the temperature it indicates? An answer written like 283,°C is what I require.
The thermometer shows 36,°C
